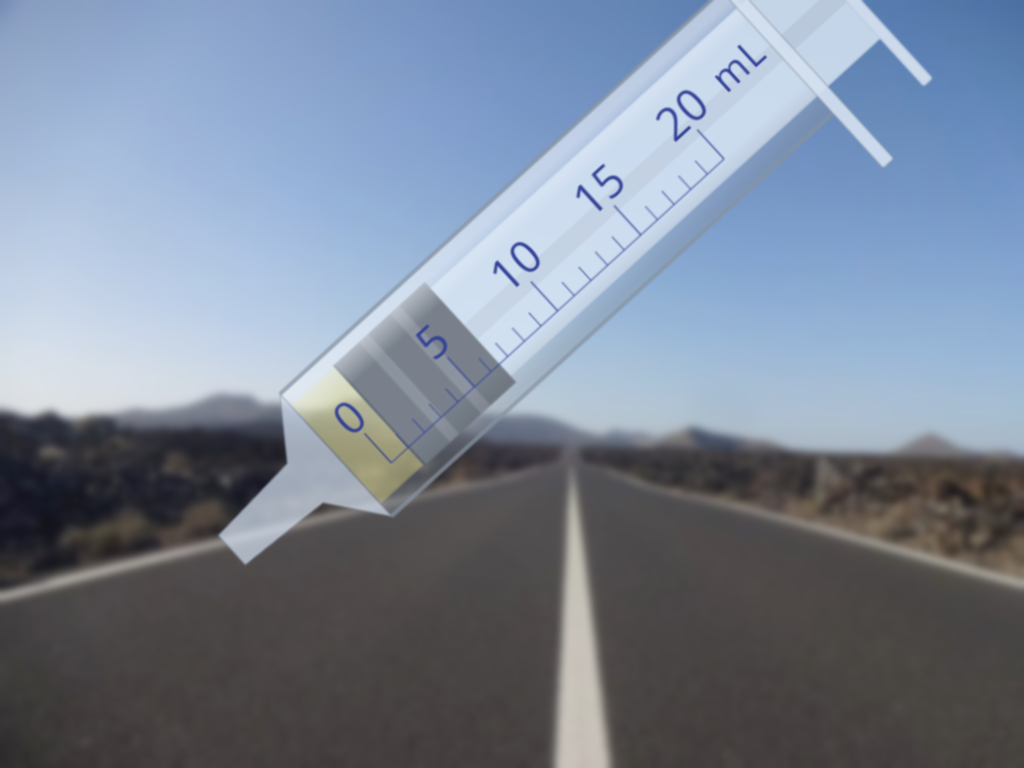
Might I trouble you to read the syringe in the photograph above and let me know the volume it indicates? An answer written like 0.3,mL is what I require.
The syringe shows 1,mL
